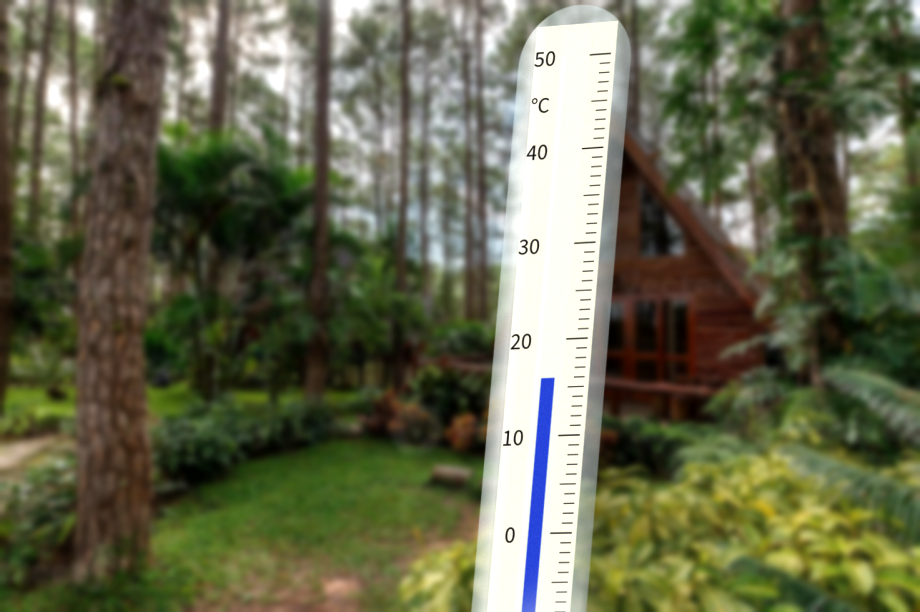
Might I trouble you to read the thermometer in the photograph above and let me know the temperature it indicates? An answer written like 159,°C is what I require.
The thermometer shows 16,°C
